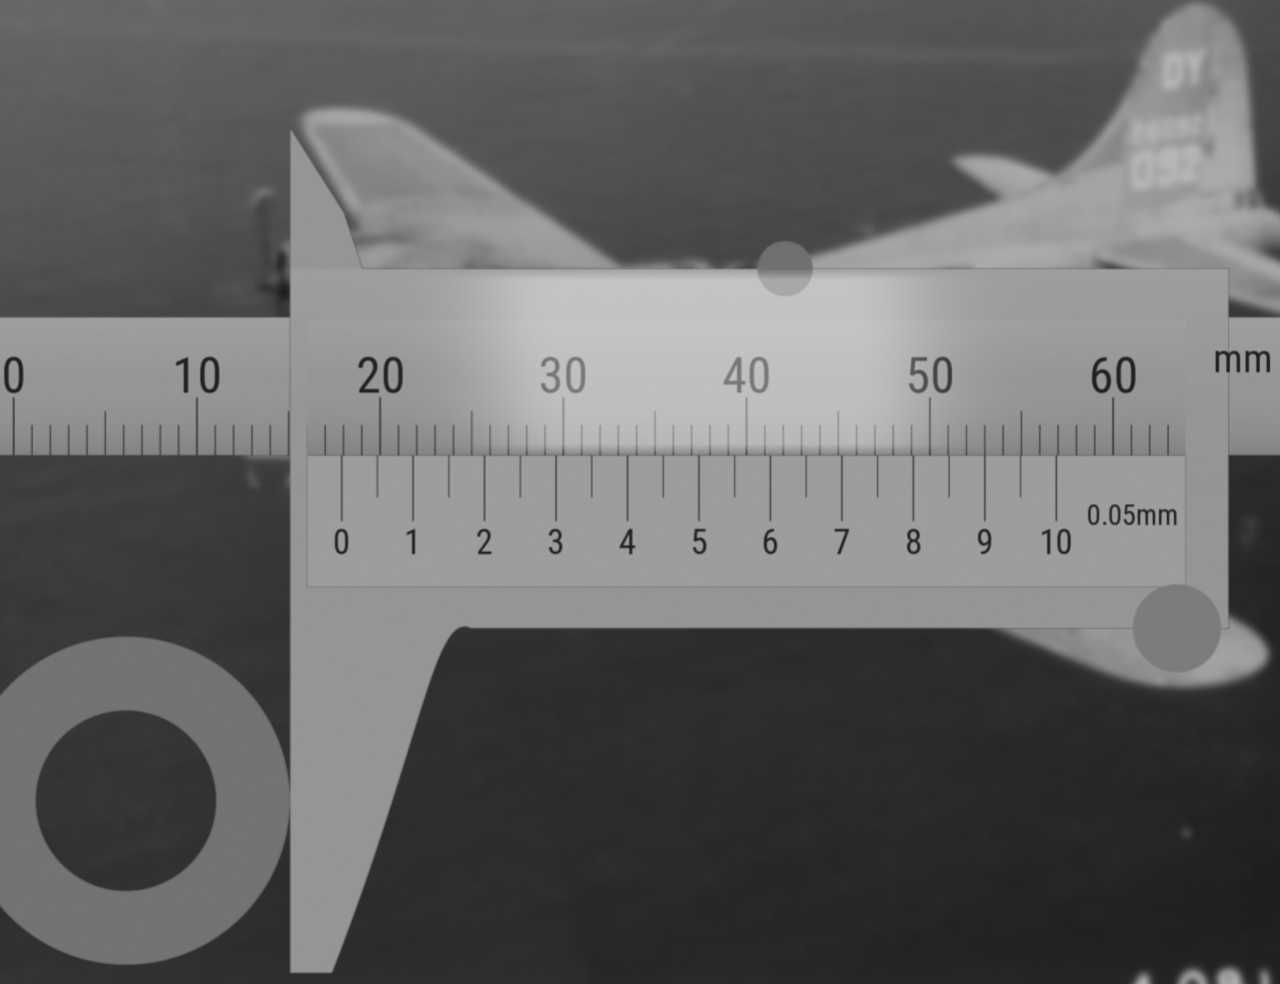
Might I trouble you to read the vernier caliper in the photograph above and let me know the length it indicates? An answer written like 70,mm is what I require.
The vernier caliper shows 17.9,mm
